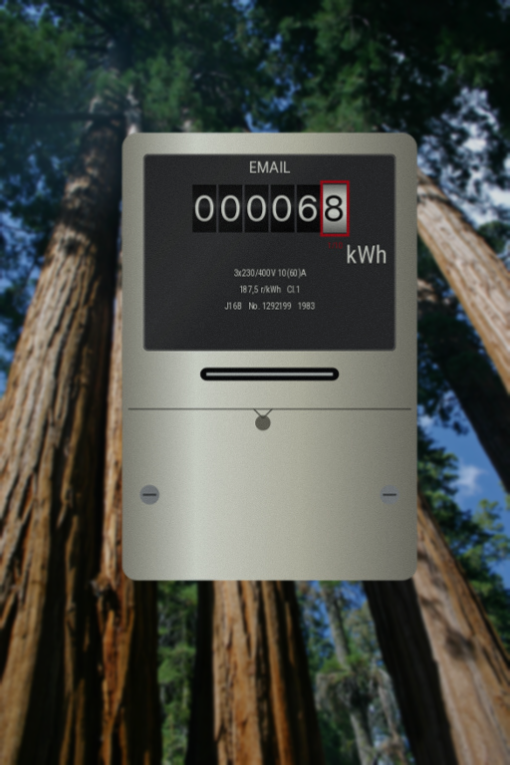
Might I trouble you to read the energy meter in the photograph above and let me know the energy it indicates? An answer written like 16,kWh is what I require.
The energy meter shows 6.8,kWh
